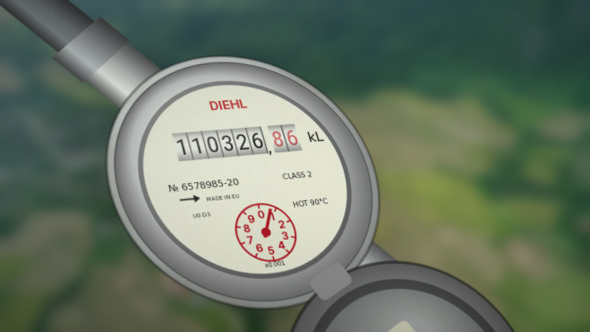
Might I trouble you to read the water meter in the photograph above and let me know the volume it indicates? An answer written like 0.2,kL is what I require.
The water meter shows 110326.860,kL
